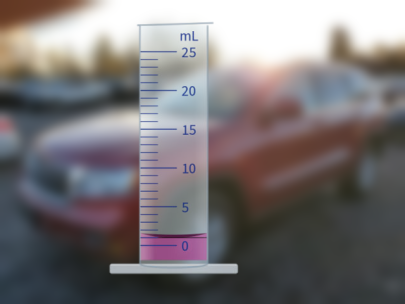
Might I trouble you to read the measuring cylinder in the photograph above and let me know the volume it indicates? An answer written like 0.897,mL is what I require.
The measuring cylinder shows 1,mL
